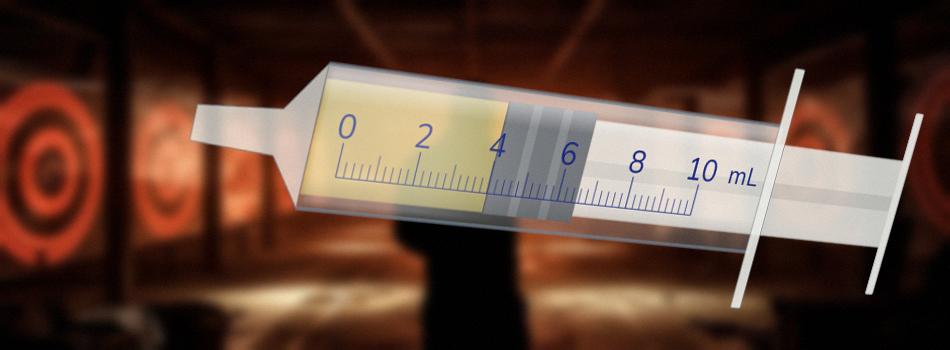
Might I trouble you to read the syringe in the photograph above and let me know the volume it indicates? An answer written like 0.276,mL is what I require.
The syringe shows 4,mL
